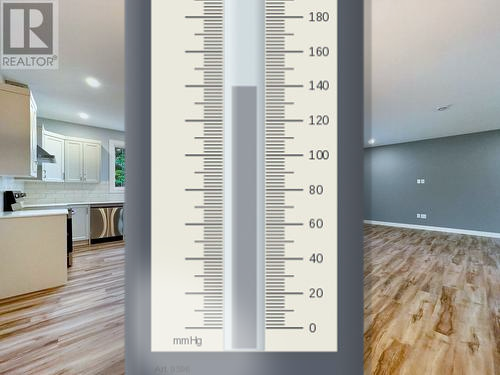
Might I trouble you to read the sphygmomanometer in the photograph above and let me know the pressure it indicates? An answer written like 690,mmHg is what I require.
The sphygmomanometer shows 140,mmHg
